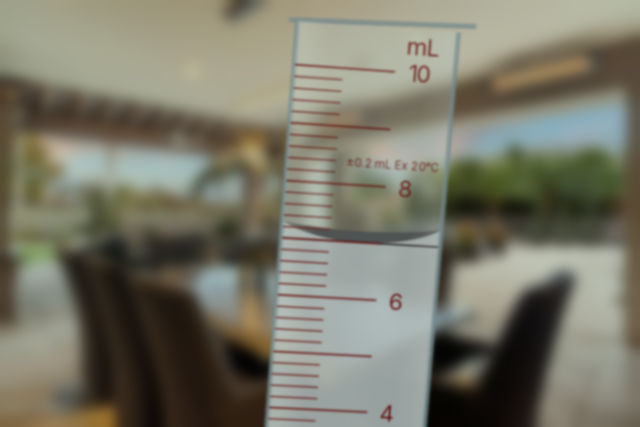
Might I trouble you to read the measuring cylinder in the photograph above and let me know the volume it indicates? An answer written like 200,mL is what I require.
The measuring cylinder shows 7,mL
